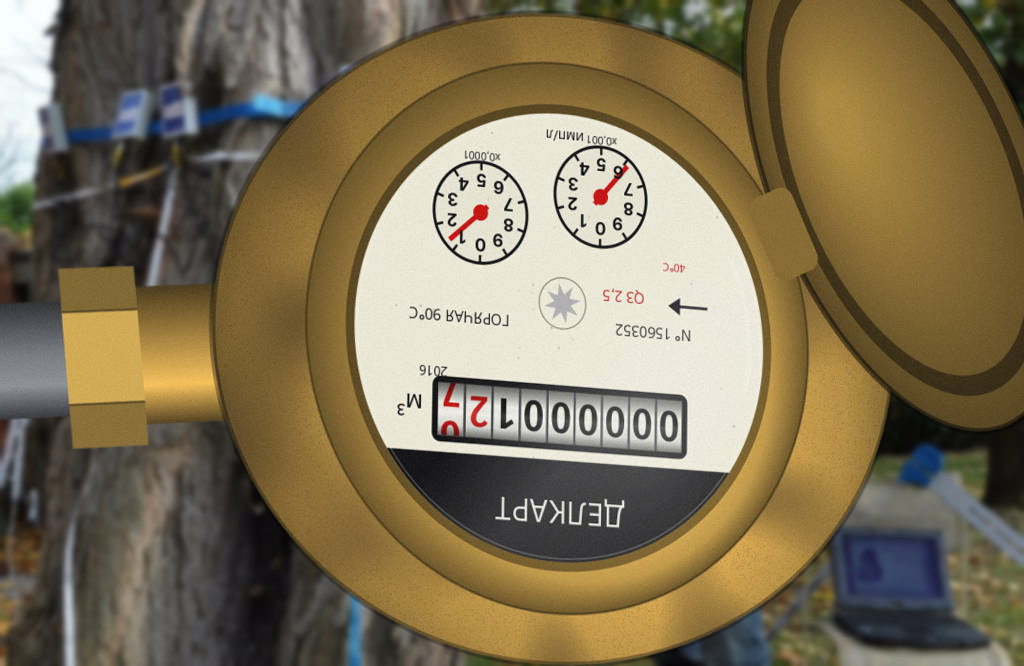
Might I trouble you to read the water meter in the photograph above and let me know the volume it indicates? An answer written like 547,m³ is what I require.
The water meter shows 1.2661,m³
